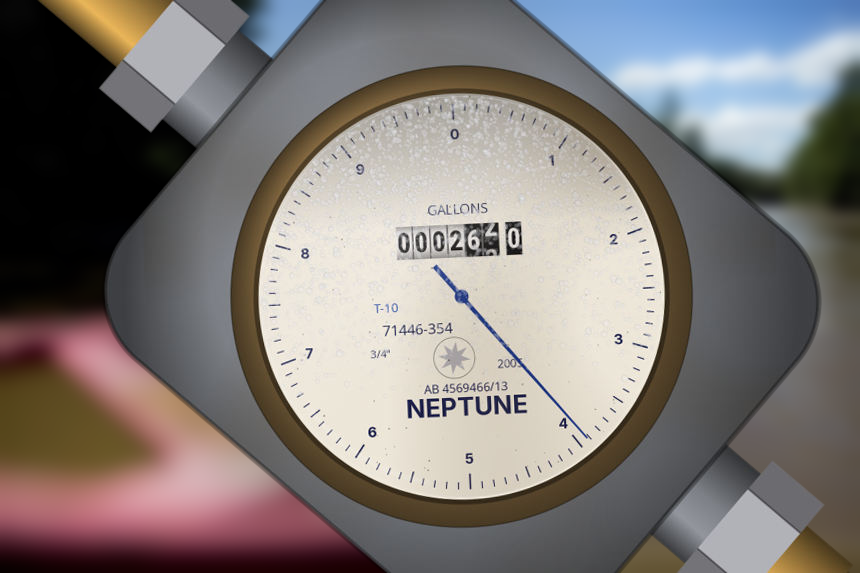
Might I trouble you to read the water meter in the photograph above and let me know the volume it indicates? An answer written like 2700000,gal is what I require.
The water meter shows 2623.9,gal
